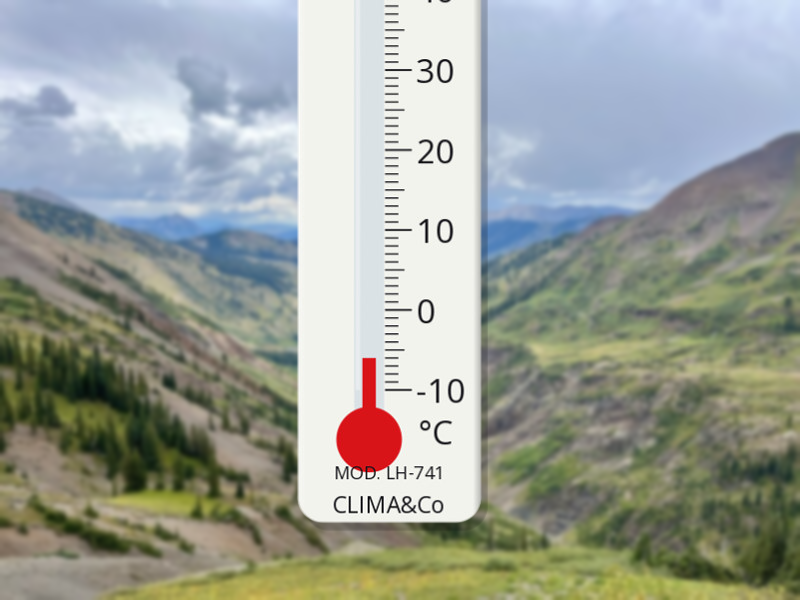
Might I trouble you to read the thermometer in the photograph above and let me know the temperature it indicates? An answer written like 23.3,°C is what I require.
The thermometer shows -6,°C
